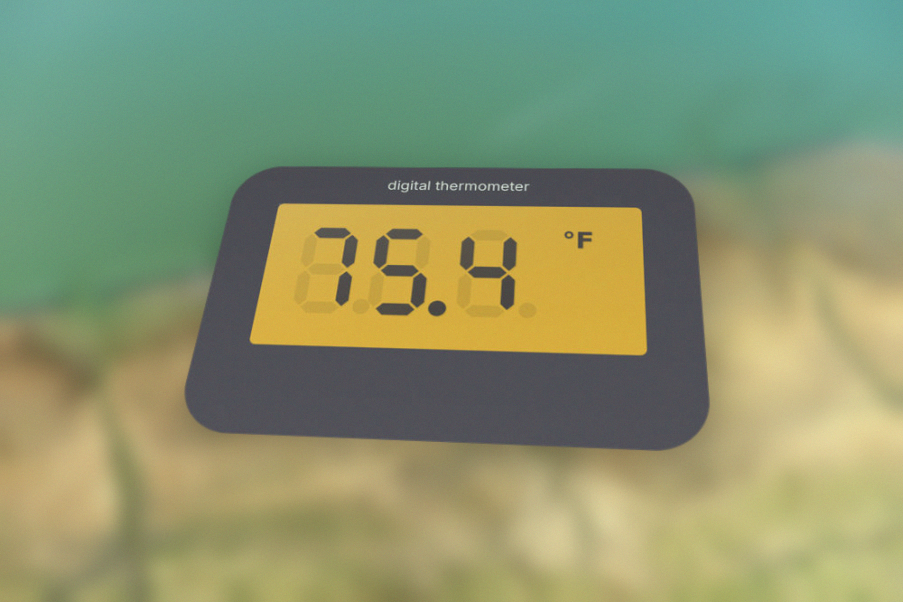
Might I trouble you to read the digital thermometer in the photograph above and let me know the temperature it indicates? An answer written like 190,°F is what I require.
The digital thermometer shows 75.4,°F
